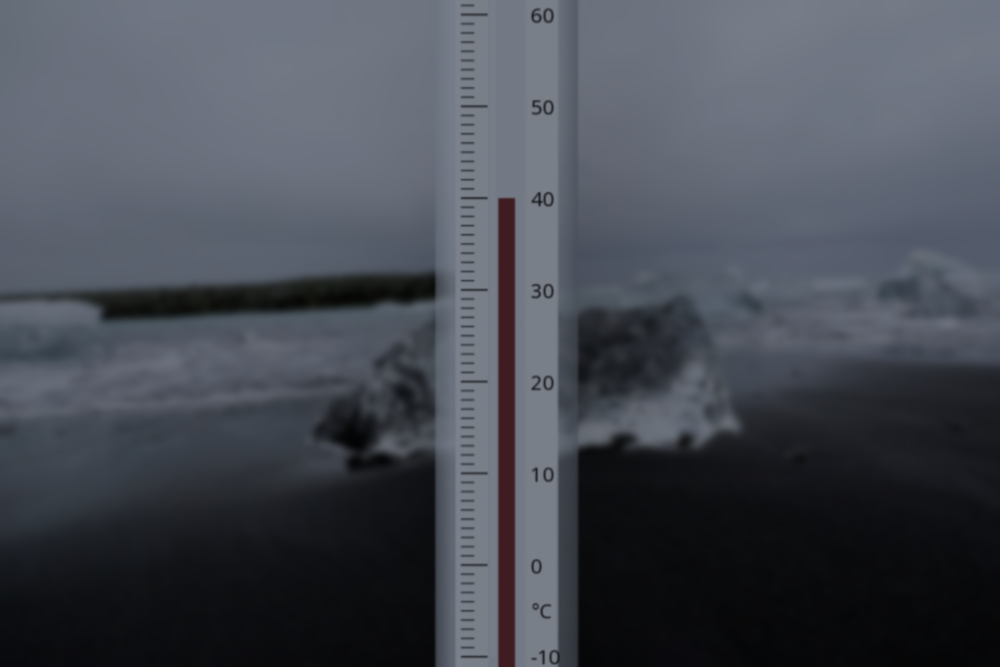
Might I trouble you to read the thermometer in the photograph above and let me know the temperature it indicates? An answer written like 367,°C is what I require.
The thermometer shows 40,°C
